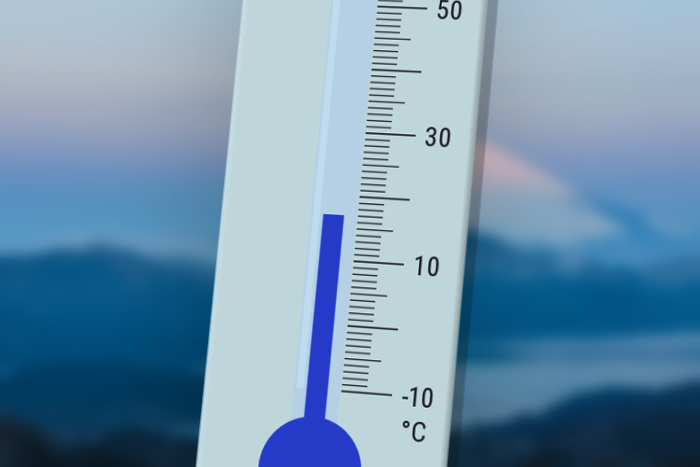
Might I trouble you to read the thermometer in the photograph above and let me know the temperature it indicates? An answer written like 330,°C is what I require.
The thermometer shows 17,°C
